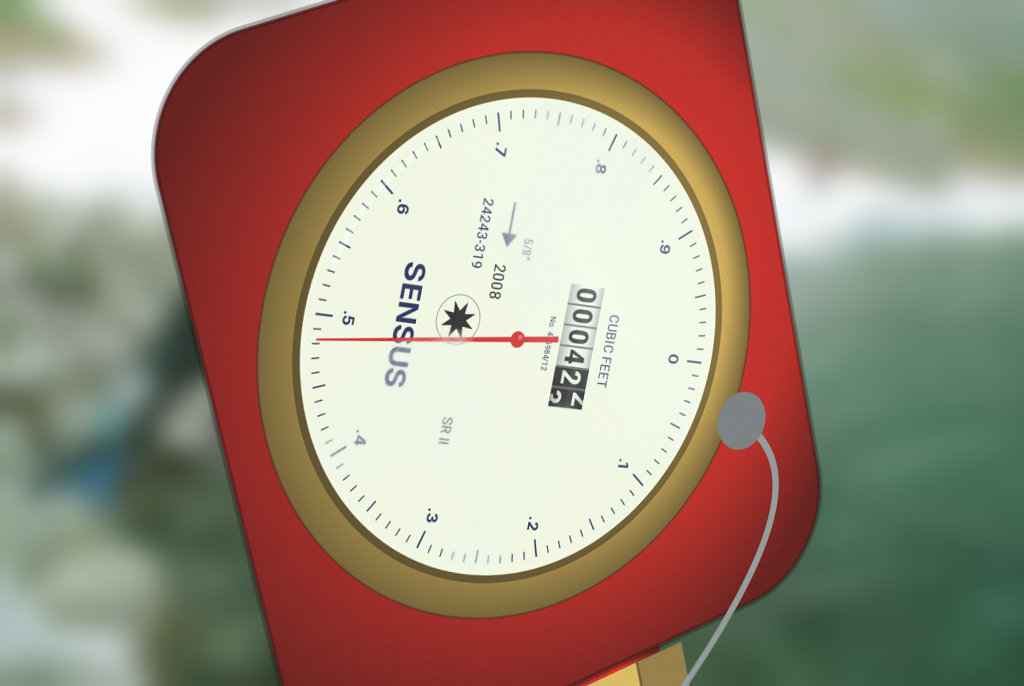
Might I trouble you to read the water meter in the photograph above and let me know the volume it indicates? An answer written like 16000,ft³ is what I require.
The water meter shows 422.48,ft³
